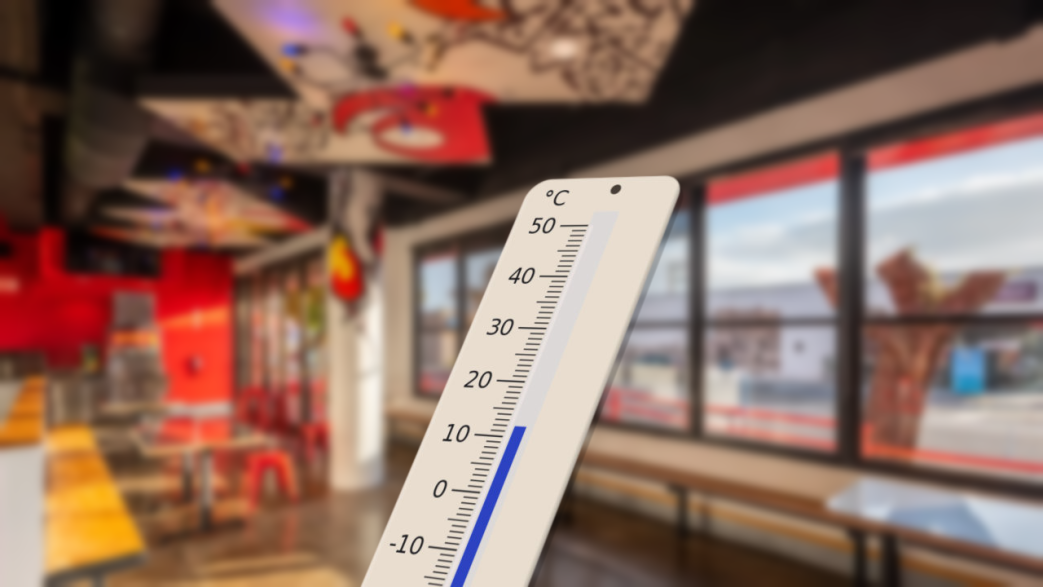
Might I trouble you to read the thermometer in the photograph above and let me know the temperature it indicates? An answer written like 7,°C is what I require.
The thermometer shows 12,°C
